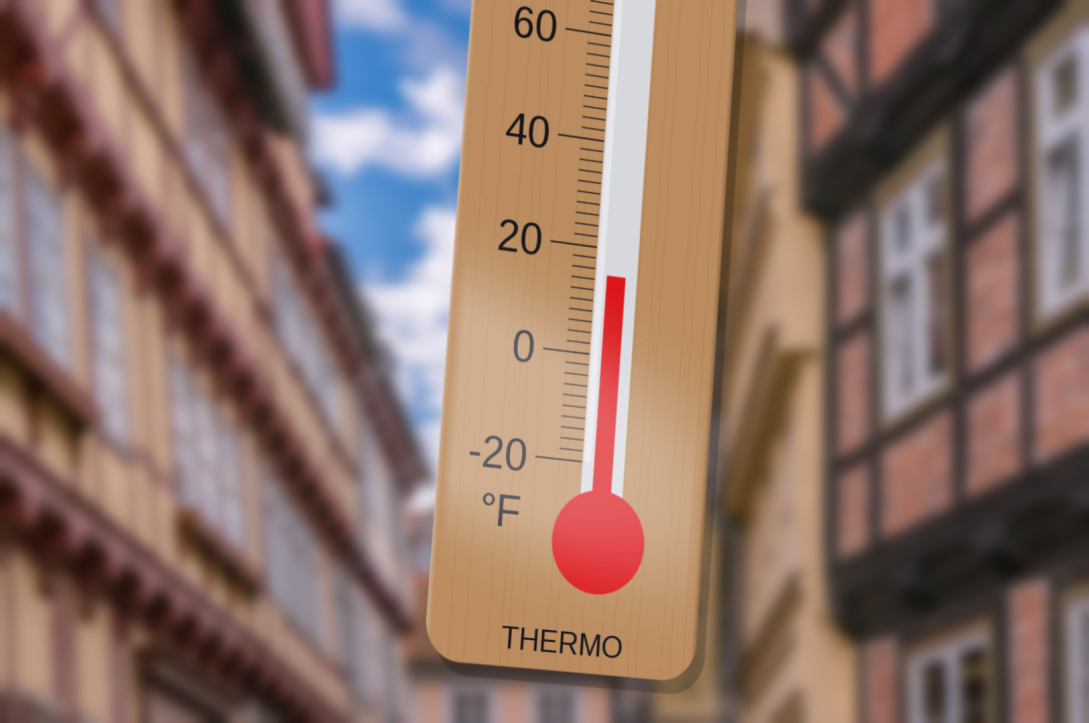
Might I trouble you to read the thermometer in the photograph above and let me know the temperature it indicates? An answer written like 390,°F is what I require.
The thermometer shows 15,°F
